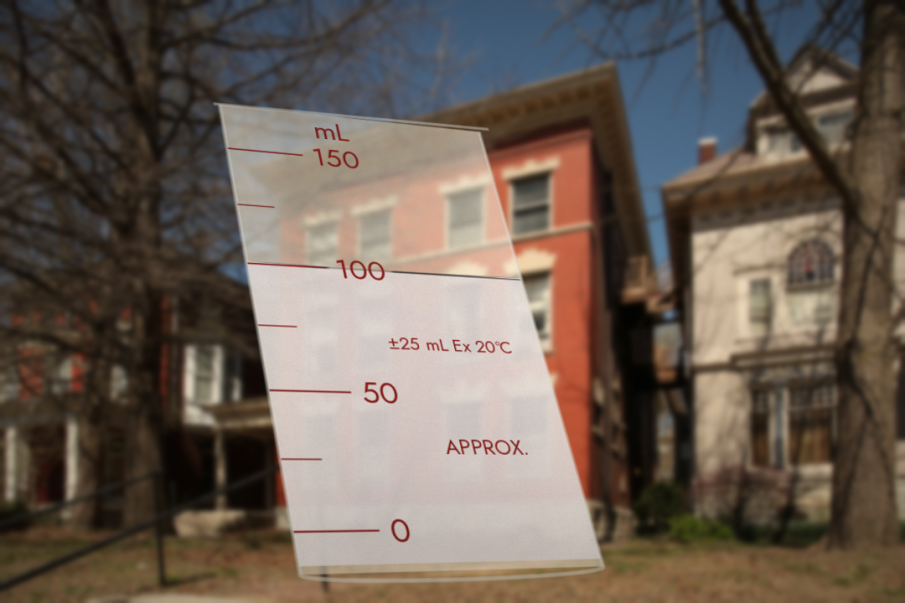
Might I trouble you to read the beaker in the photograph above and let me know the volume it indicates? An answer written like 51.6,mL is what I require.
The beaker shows 100,mL
